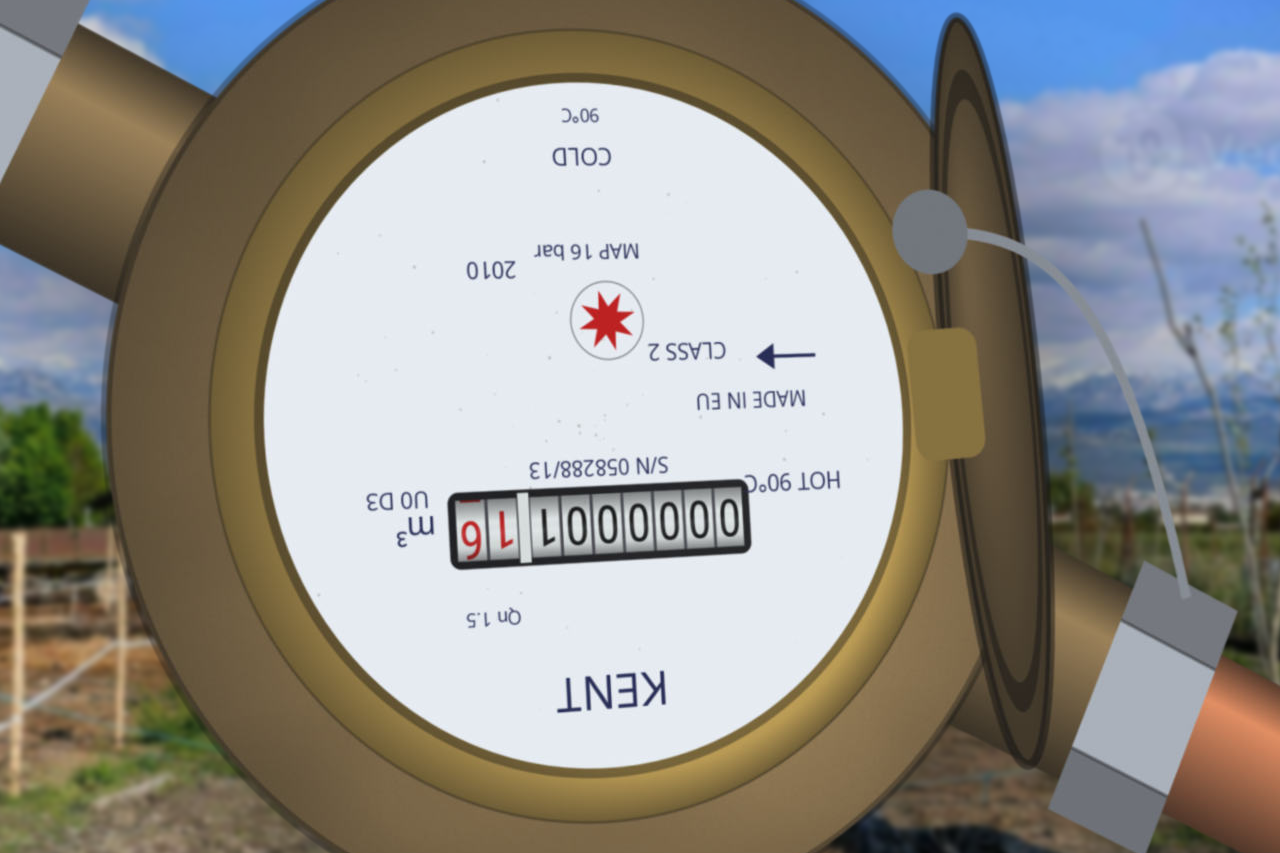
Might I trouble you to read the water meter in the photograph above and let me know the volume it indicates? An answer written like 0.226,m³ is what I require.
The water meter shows 1.16,m³
